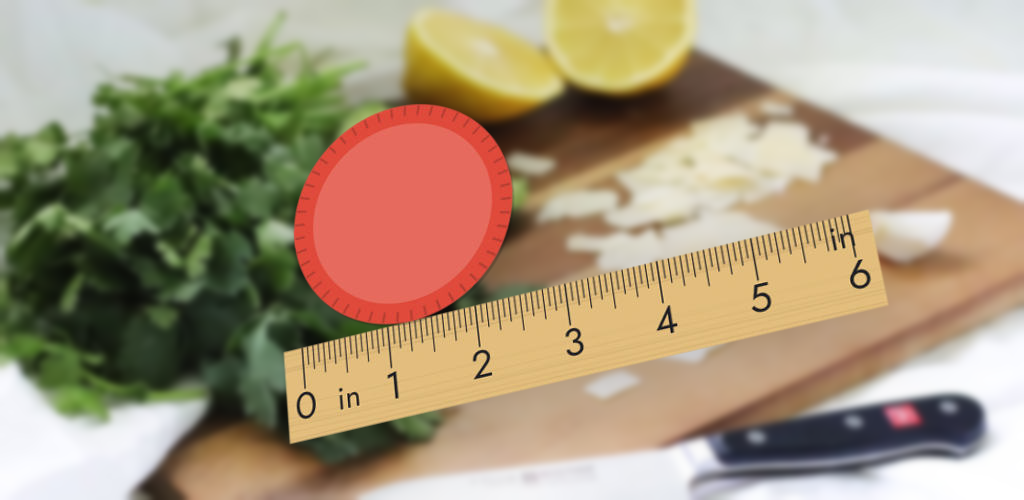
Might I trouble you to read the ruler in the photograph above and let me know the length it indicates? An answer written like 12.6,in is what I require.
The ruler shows 2.5625,in
